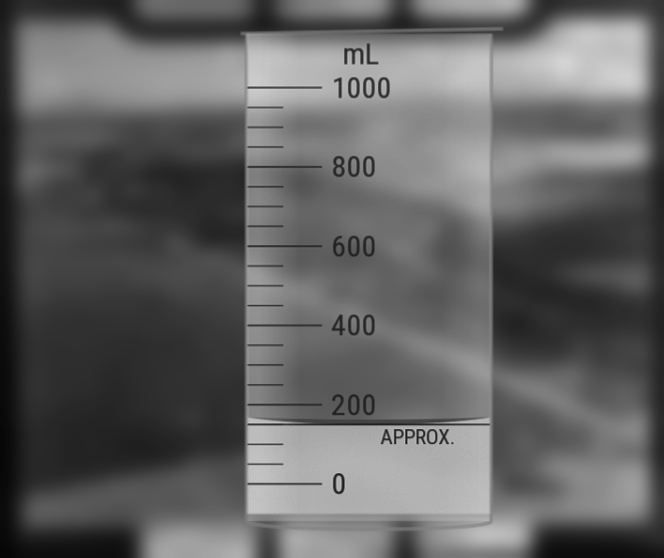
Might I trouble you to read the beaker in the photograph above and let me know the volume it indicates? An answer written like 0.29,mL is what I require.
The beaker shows 150,mL
